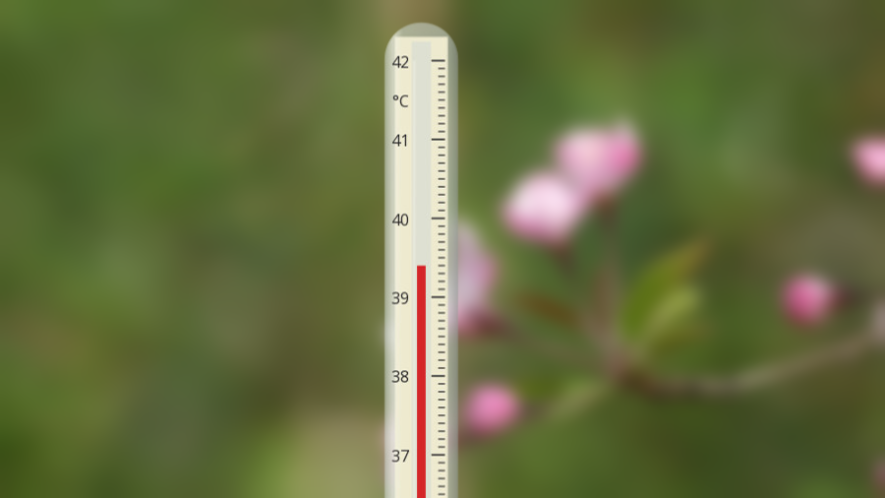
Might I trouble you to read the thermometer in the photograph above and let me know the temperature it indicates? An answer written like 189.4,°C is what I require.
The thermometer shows 39.4,°C
